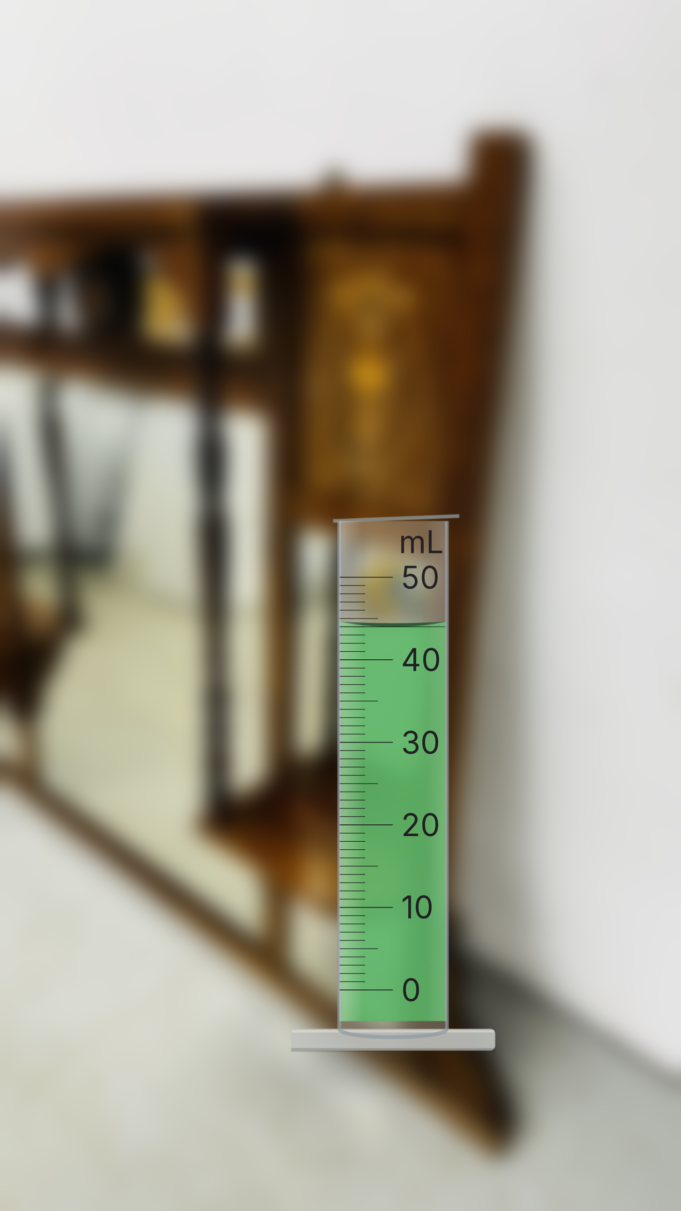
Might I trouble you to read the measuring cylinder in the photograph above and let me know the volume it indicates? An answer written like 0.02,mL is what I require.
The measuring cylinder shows 44,mL
